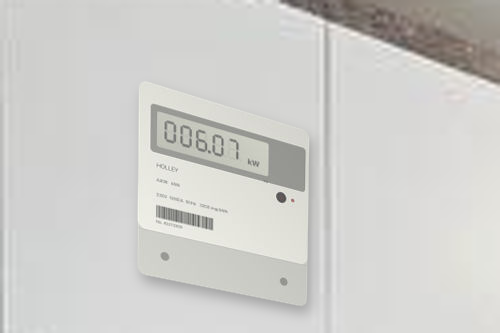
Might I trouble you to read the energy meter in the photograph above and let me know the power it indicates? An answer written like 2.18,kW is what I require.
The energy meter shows 6.07,kW
